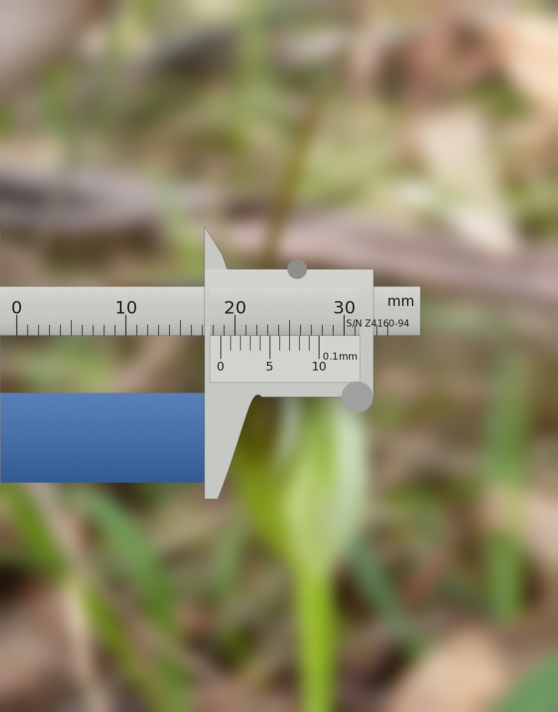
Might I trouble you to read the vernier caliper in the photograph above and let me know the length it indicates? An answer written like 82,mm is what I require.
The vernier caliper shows 18.7,mm
